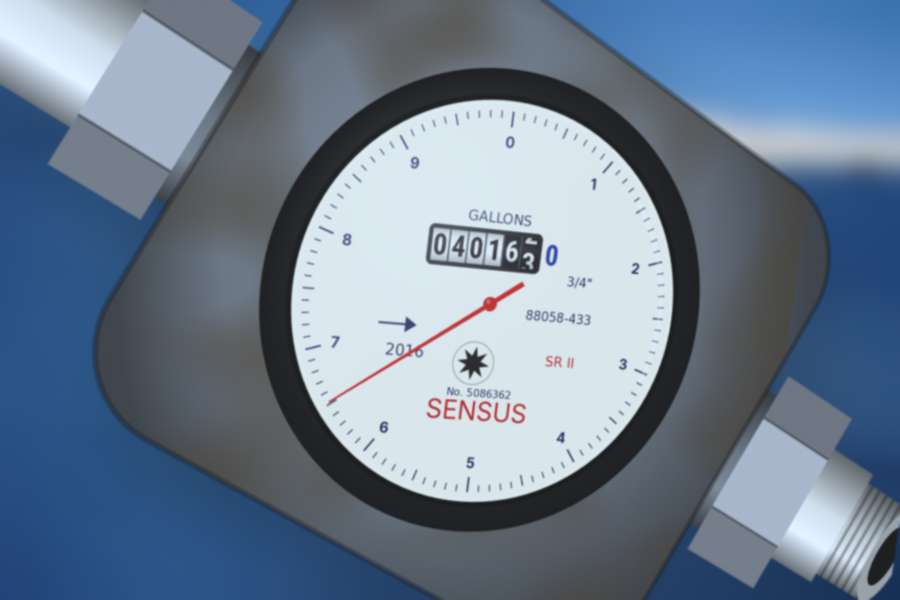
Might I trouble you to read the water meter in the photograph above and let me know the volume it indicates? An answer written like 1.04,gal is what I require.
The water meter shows 401626.5,gal
